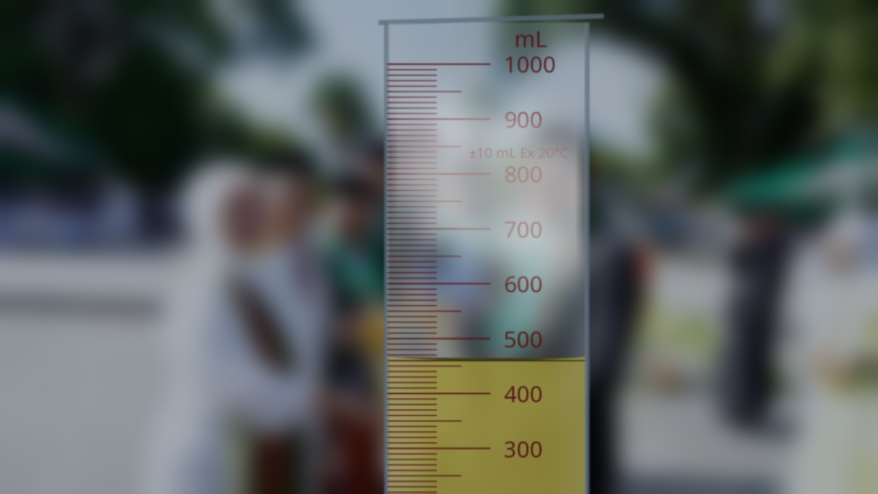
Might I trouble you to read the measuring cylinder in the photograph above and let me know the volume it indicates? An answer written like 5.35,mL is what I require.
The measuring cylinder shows 460,mL
